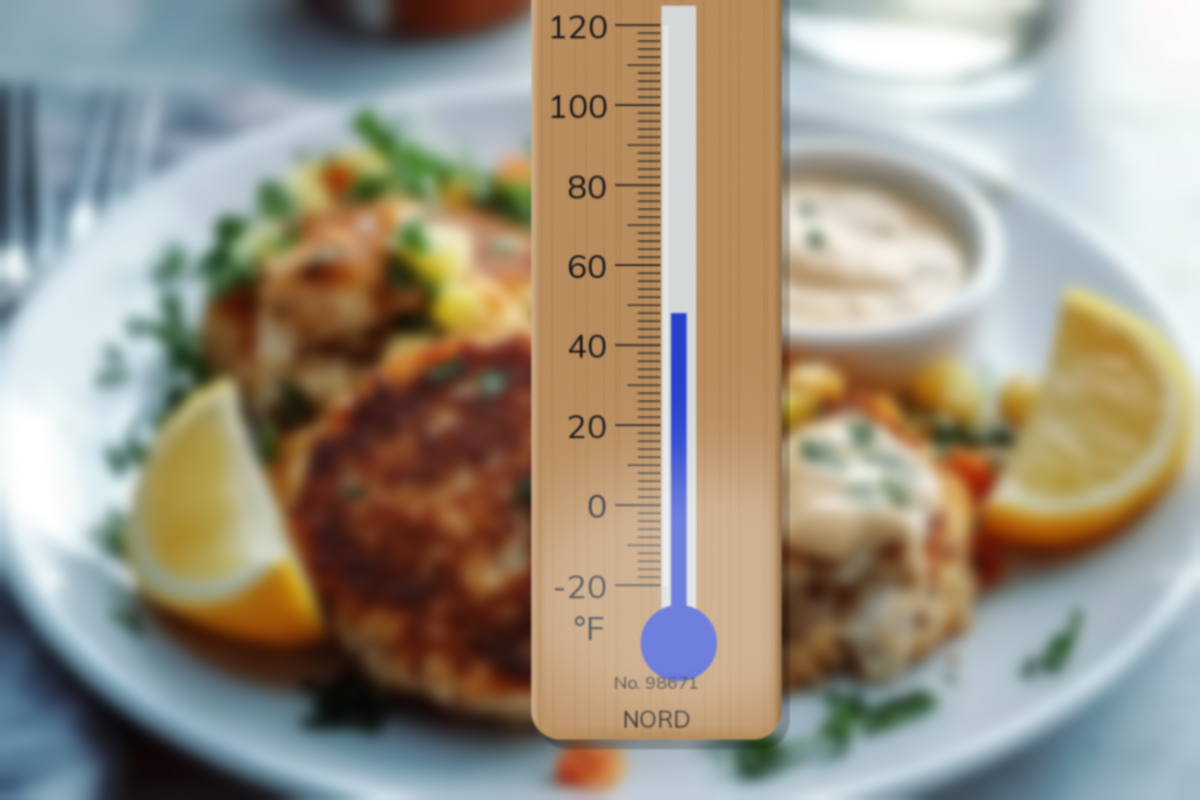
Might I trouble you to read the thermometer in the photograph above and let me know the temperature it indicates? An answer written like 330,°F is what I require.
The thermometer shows 48,°F
